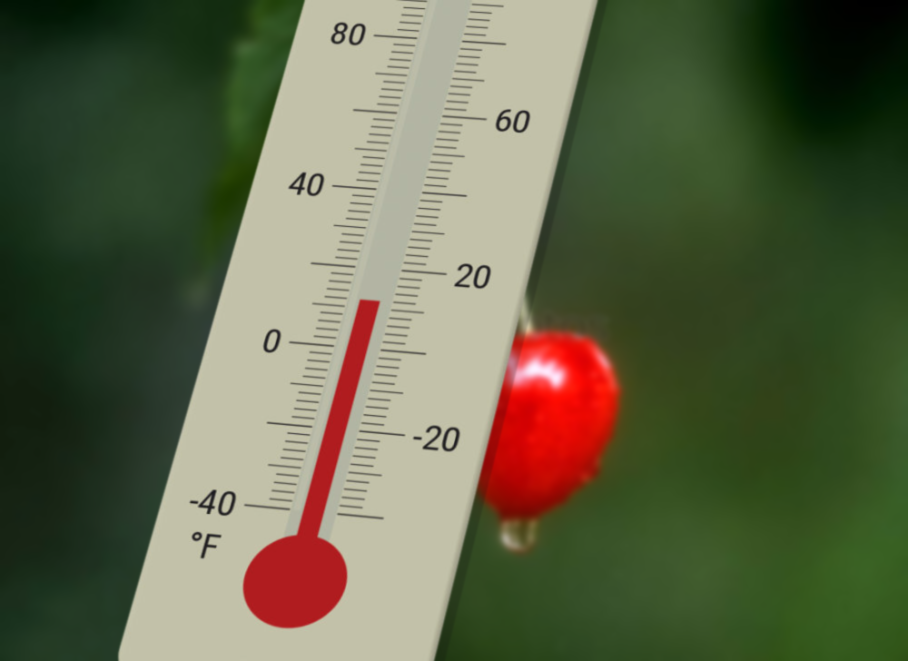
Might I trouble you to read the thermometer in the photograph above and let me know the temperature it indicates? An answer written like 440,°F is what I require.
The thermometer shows 12,°F
